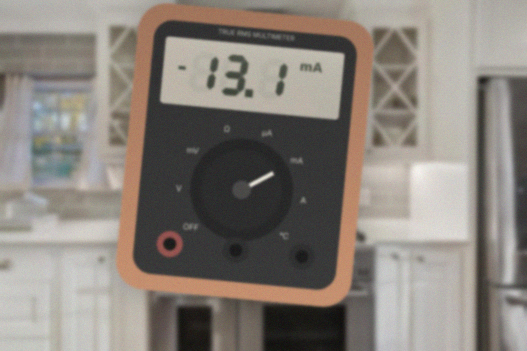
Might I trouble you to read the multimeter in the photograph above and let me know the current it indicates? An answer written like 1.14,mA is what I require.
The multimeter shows -13.1,mA
